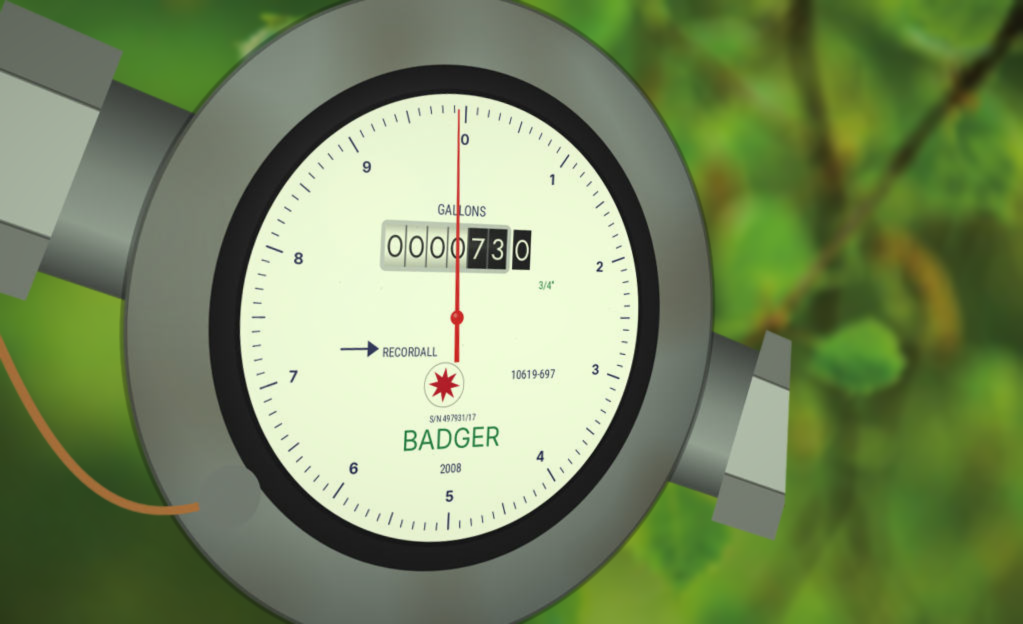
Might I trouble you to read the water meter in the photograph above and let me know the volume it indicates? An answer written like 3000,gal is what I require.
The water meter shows 729.9,gal
